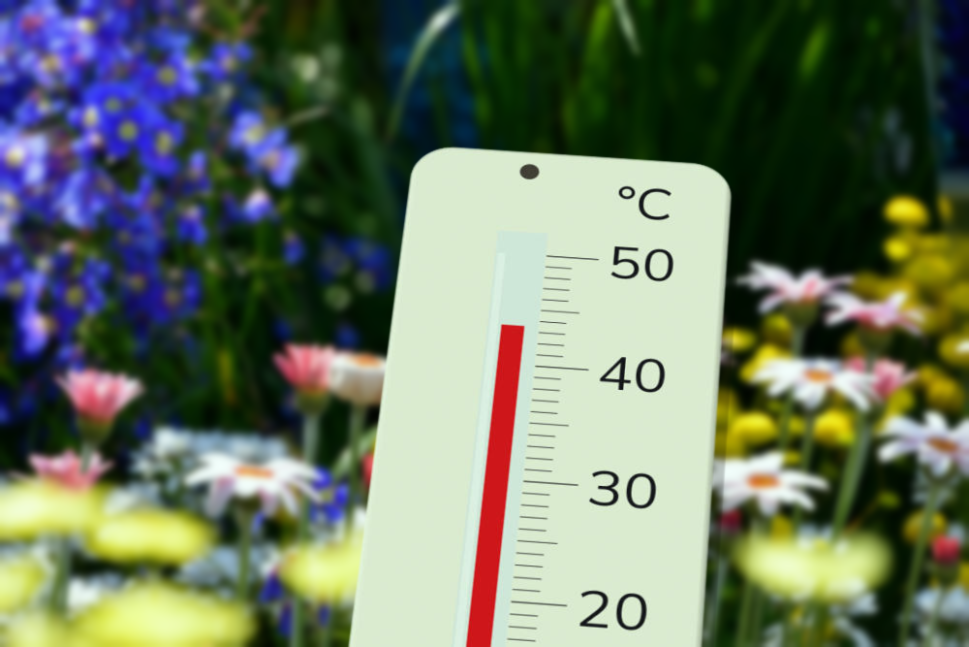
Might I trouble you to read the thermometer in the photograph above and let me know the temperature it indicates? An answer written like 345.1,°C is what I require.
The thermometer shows 43.5,°C
